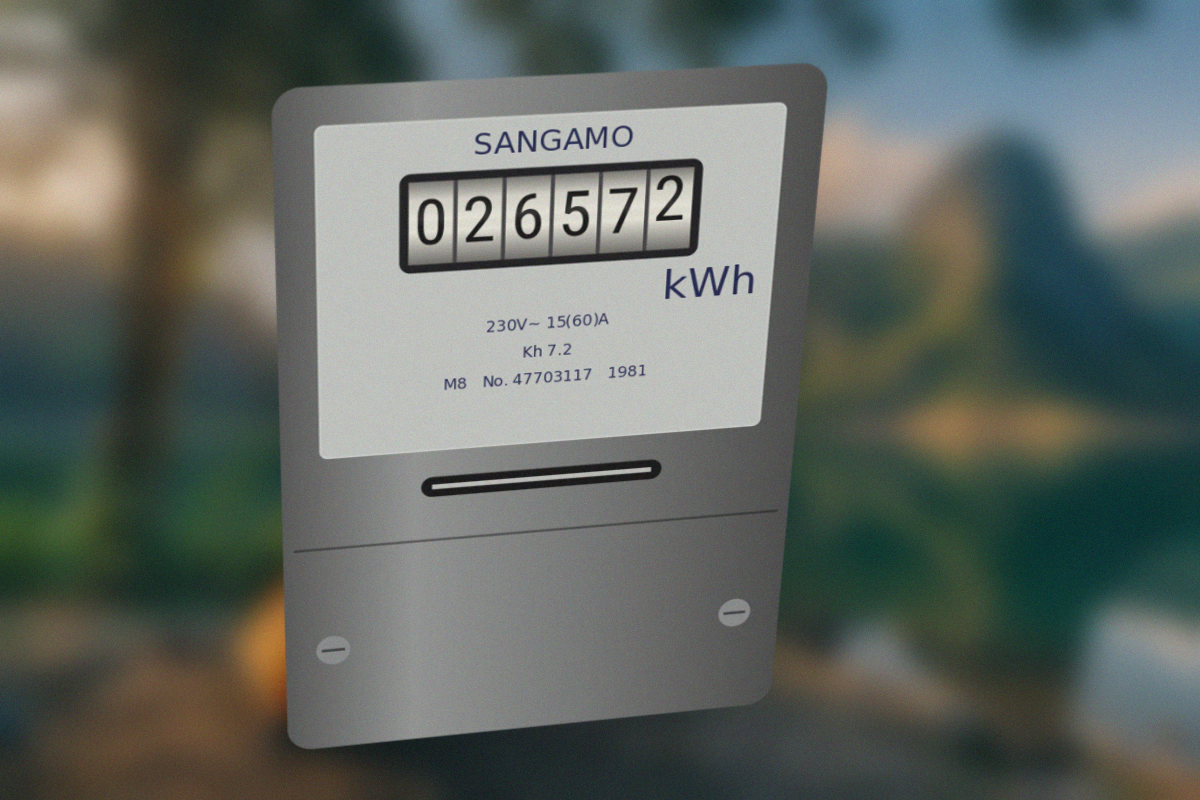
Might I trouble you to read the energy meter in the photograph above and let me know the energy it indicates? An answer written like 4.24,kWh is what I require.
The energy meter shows 26572,kWh
